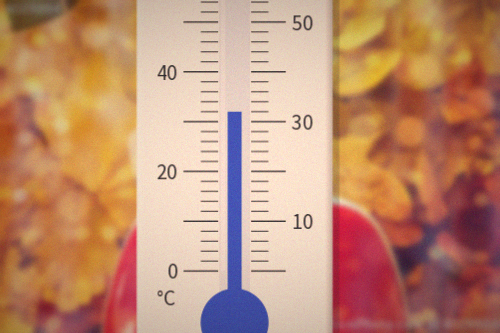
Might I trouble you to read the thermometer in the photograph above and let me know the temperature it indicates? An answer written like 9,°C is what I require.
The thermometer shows 32,°C
